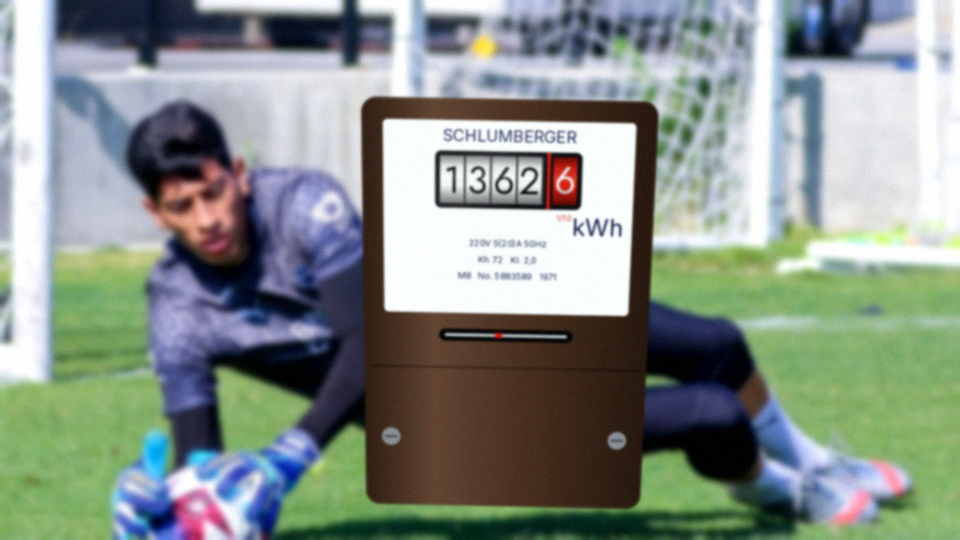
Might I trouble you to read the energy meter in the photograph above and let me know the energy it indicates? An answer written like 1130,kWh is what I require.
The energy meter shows 1362.6,kWh
